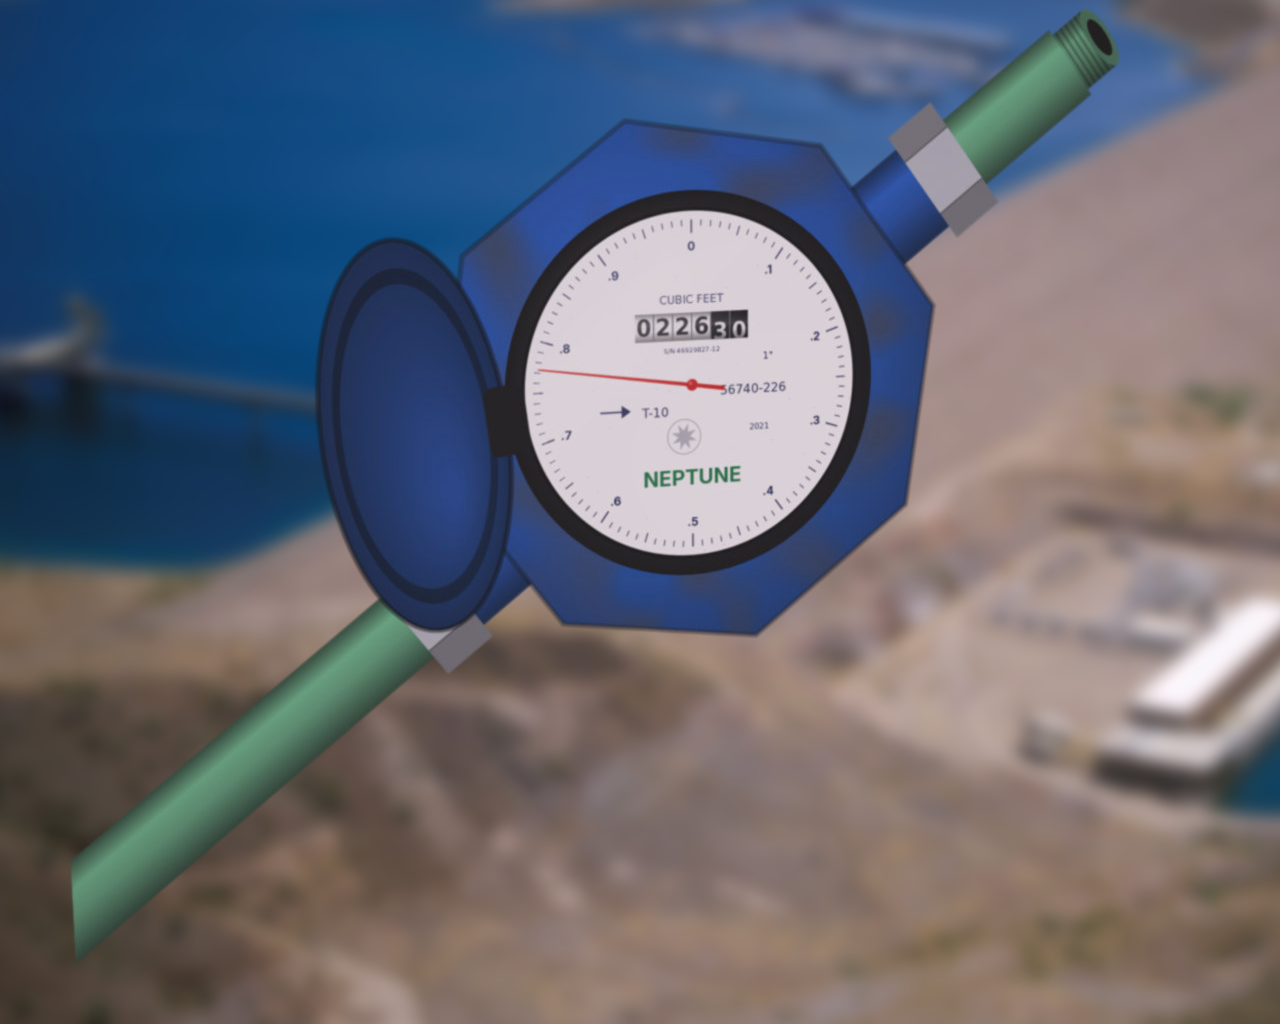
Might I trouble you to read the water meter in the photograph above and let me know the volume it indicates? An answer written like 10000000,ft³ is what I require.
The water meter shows 22629.77,ft³
